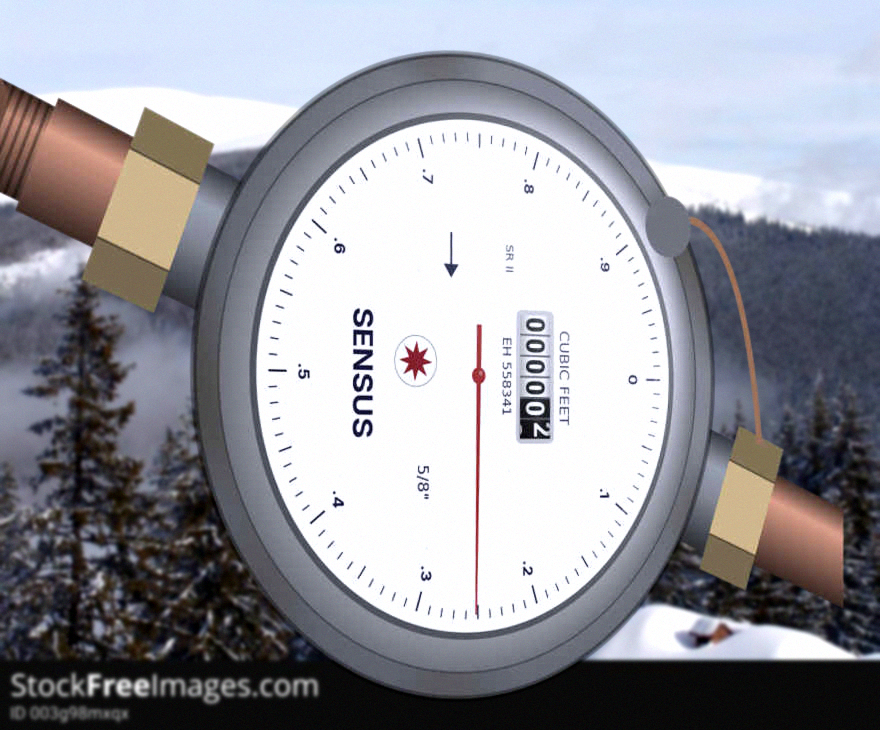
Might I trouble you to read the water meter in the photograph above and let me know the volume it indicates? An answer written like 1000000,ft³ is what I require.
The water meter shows 2.25,ft³
